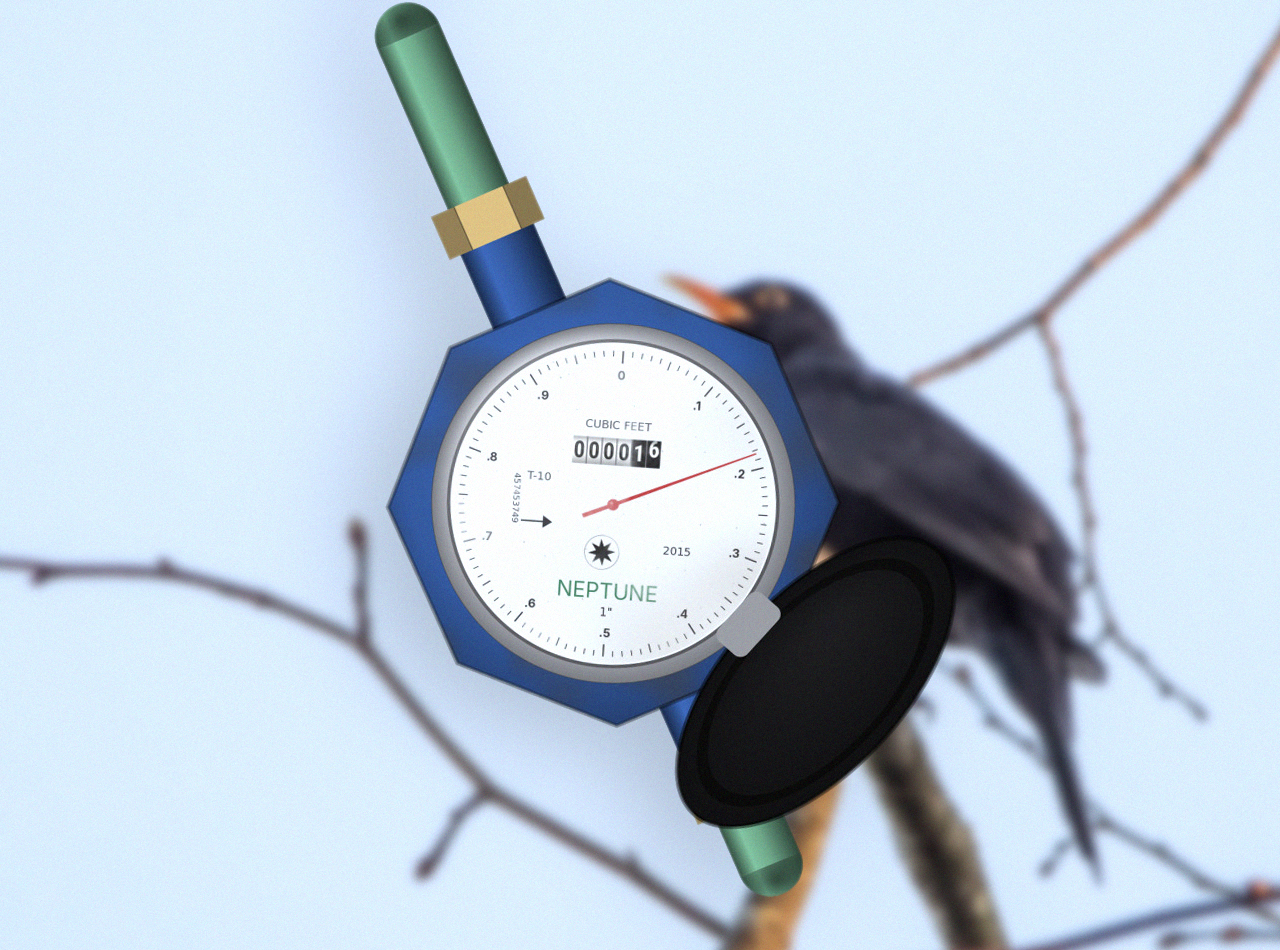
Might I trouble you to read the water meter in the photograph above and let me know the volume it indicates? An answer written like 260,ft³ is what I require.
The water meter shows 16.18,ft³
